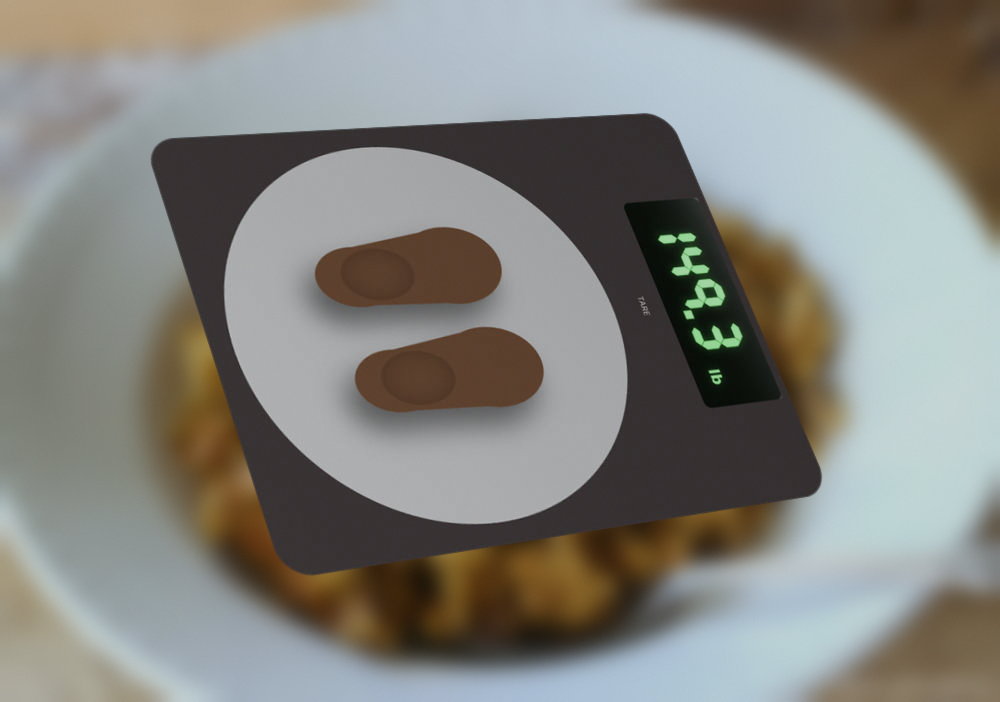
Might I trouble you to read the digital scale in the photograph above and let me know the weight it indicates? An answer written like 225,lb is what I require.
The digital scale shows 149.3,lb
